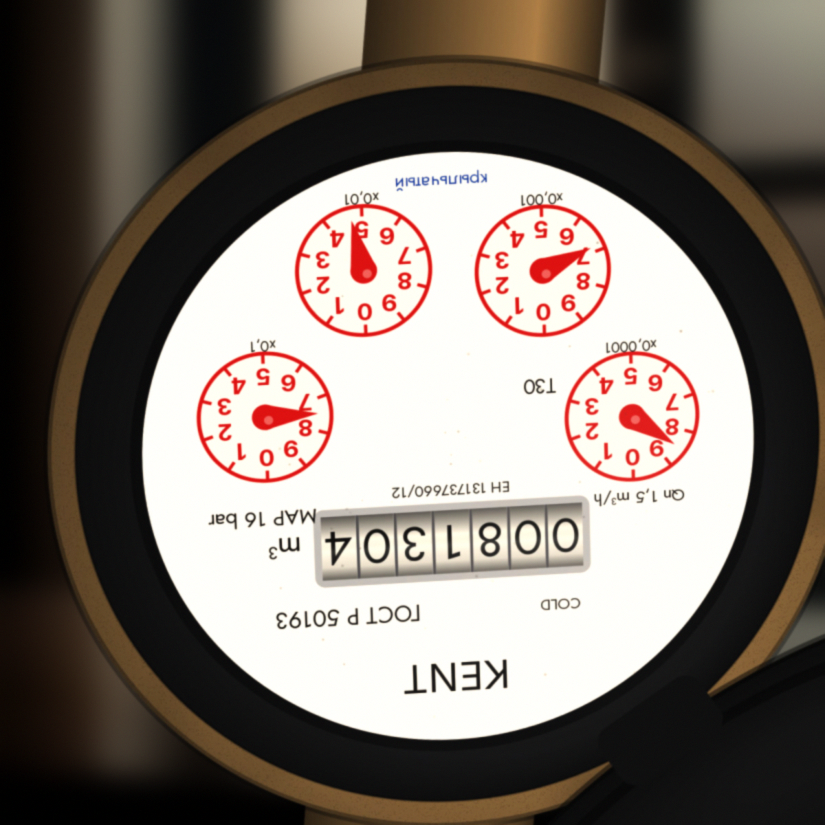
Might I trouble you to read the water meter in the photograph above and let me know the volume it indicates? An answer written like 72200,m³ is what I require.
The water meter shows 81304.7468,m³
